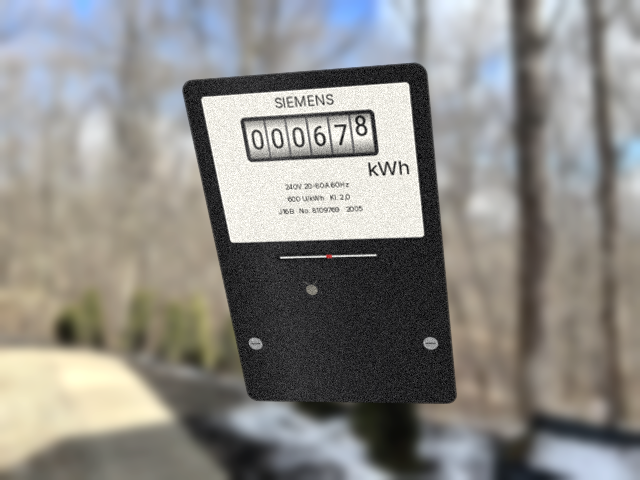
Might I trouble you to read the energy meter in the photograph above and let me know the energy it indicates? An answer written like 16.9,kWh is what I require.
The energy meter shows 678,kWh
